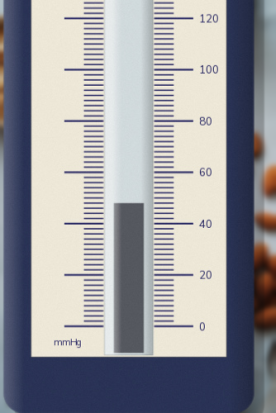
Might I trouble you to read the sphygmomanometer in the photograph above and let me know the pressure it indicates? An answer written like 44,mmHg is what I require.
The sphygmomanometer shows 48,mmHg
